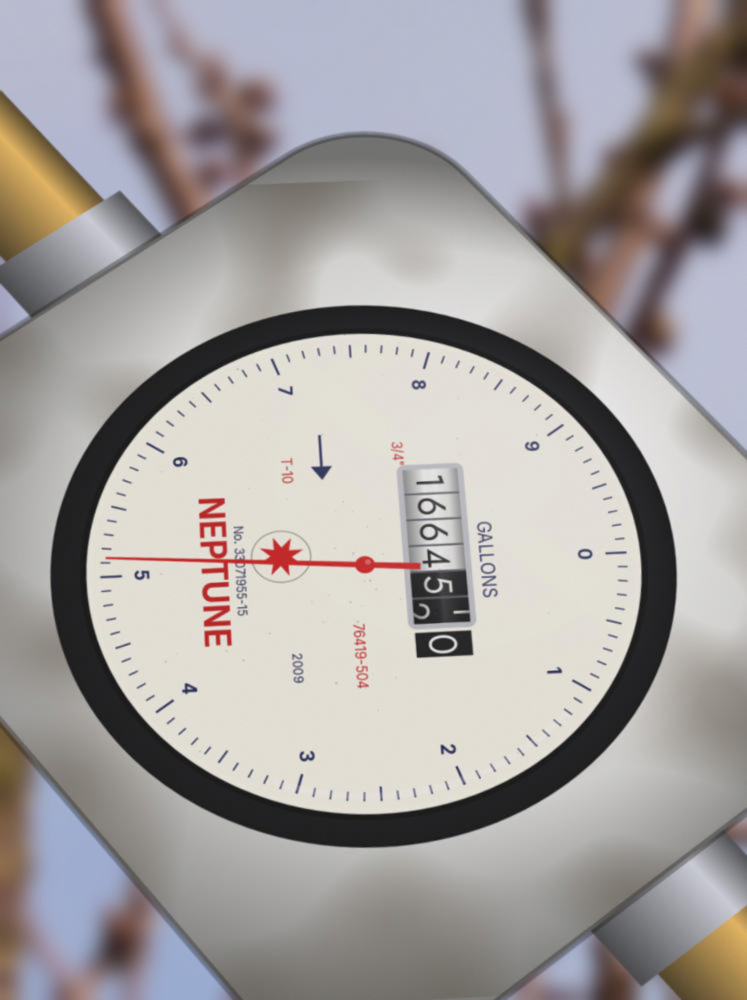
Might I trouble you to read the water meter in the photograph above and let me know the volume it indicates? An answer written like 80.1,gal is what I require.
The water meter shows 1664515.1,gal
